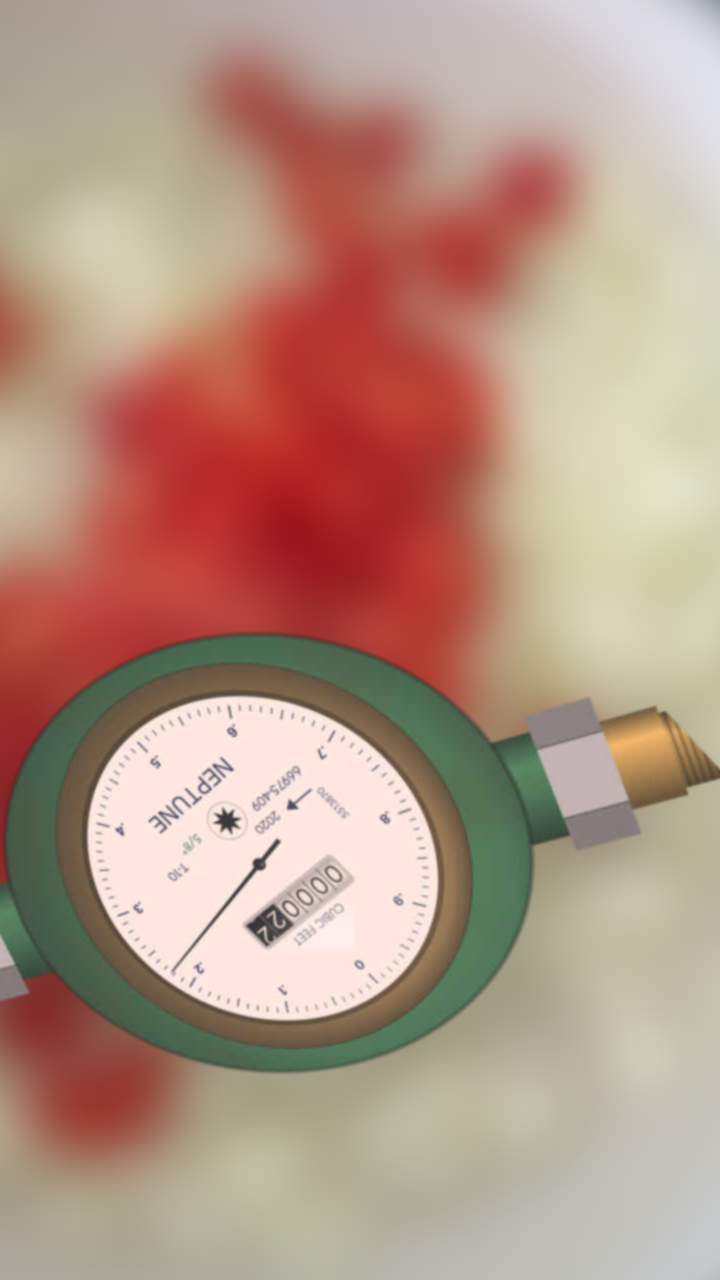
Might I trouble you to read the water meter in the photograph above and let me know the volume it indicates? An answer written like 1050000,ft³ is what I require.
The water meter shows 22.22,ft³
